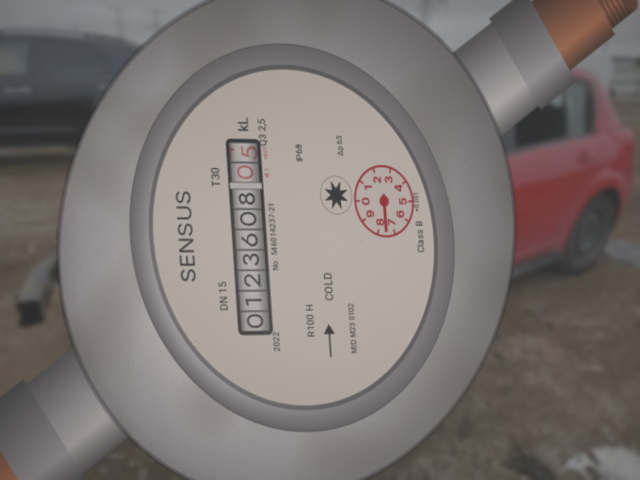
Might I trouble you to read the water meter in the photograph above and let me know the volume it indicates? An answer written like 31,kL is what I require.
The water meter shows 123608.047,kL
